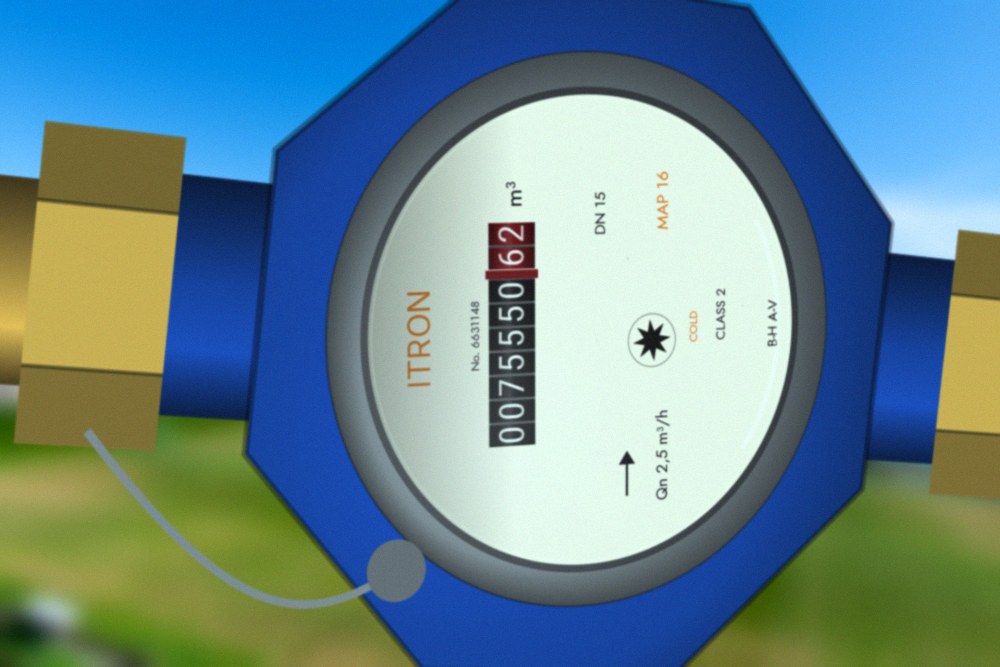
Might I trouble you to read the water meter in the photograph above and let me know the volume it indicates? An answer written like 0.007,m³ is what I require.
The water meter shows 75550.62,m³
